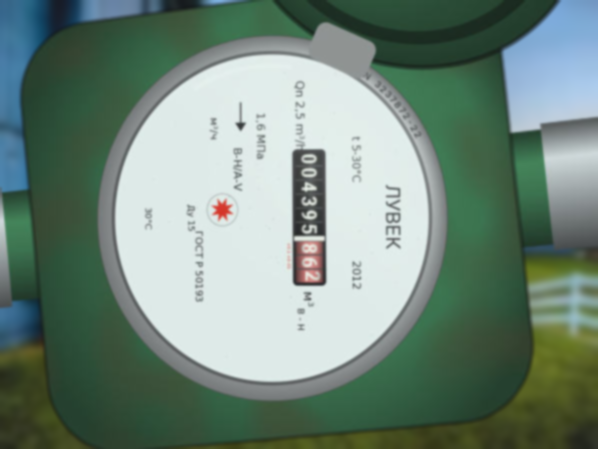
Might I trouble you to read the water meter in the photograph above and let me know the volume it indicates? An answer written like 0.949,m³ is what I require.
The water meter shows 4395.862,m³
